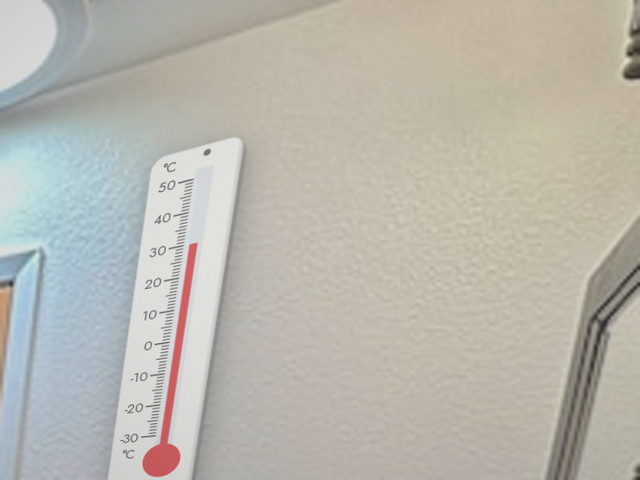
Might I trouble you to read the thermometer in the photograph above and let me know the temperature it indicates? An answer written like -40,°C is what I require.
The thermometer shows 30,°C
